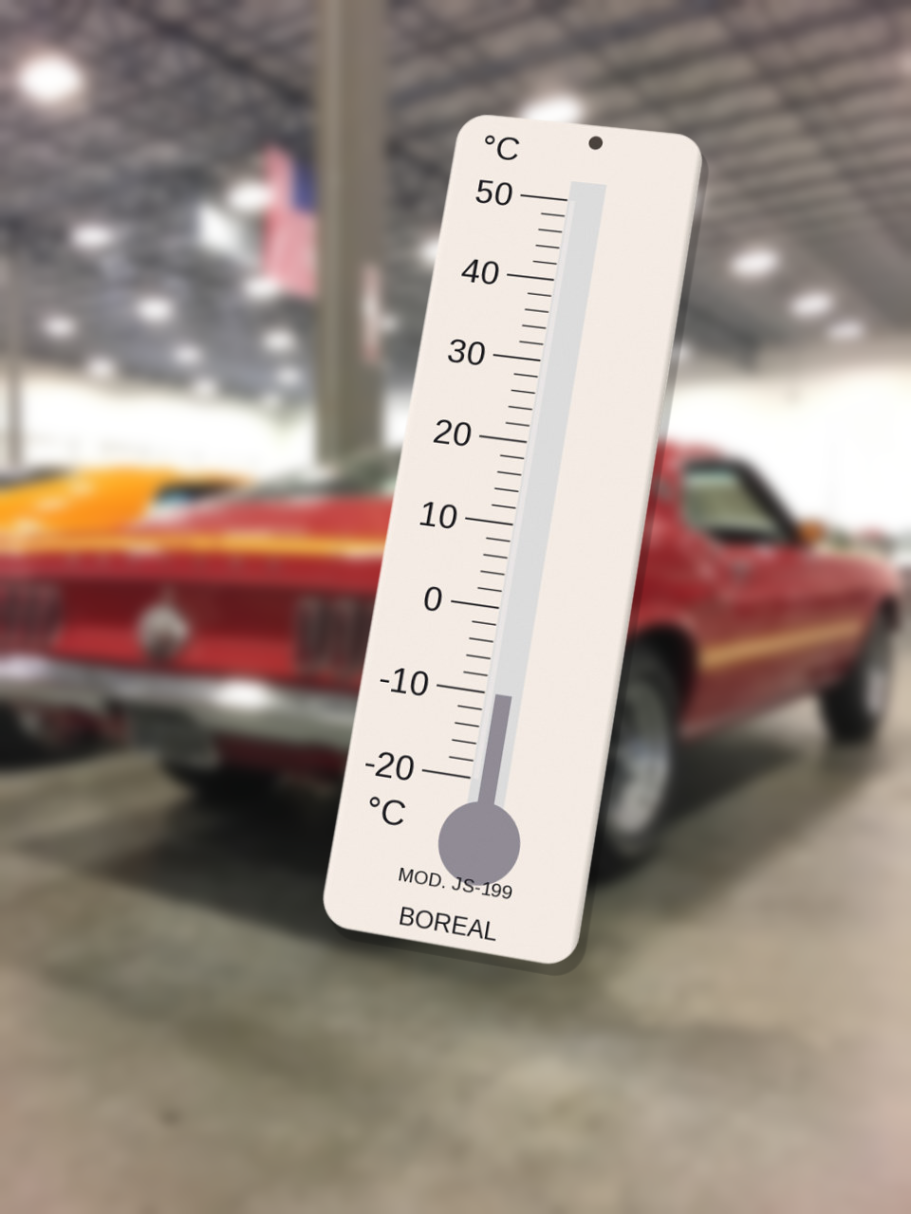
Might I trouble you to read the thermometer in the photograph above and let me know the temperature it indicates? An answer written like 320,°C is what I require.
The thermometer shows -10,°C
